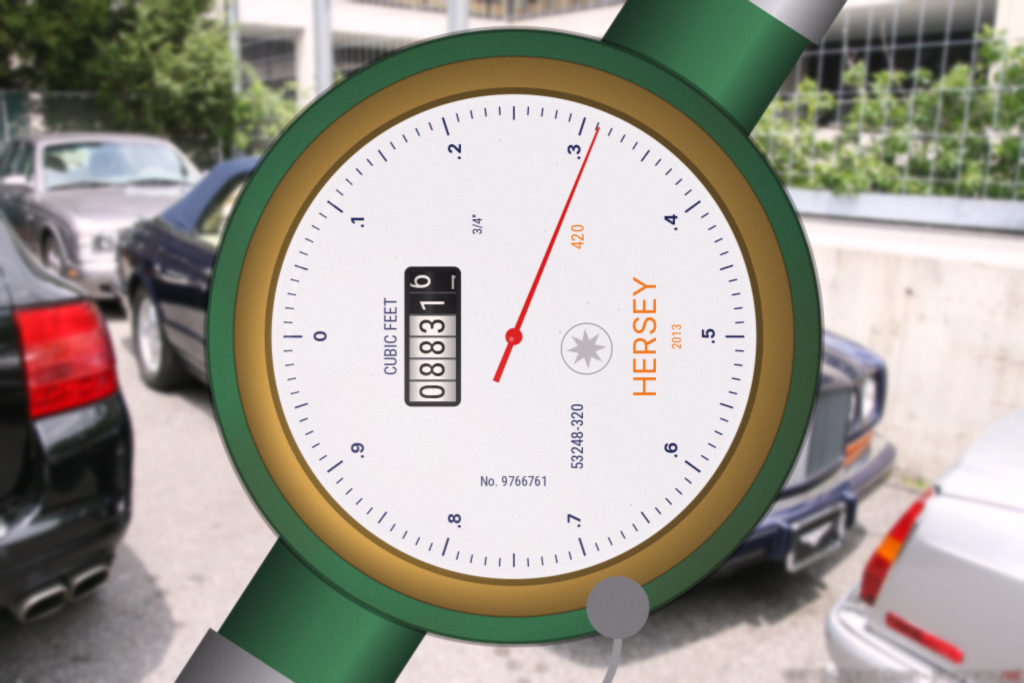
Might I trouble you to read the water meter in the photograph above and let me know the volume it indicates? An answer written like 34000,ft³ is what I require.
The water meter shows 88316.31,ft³
